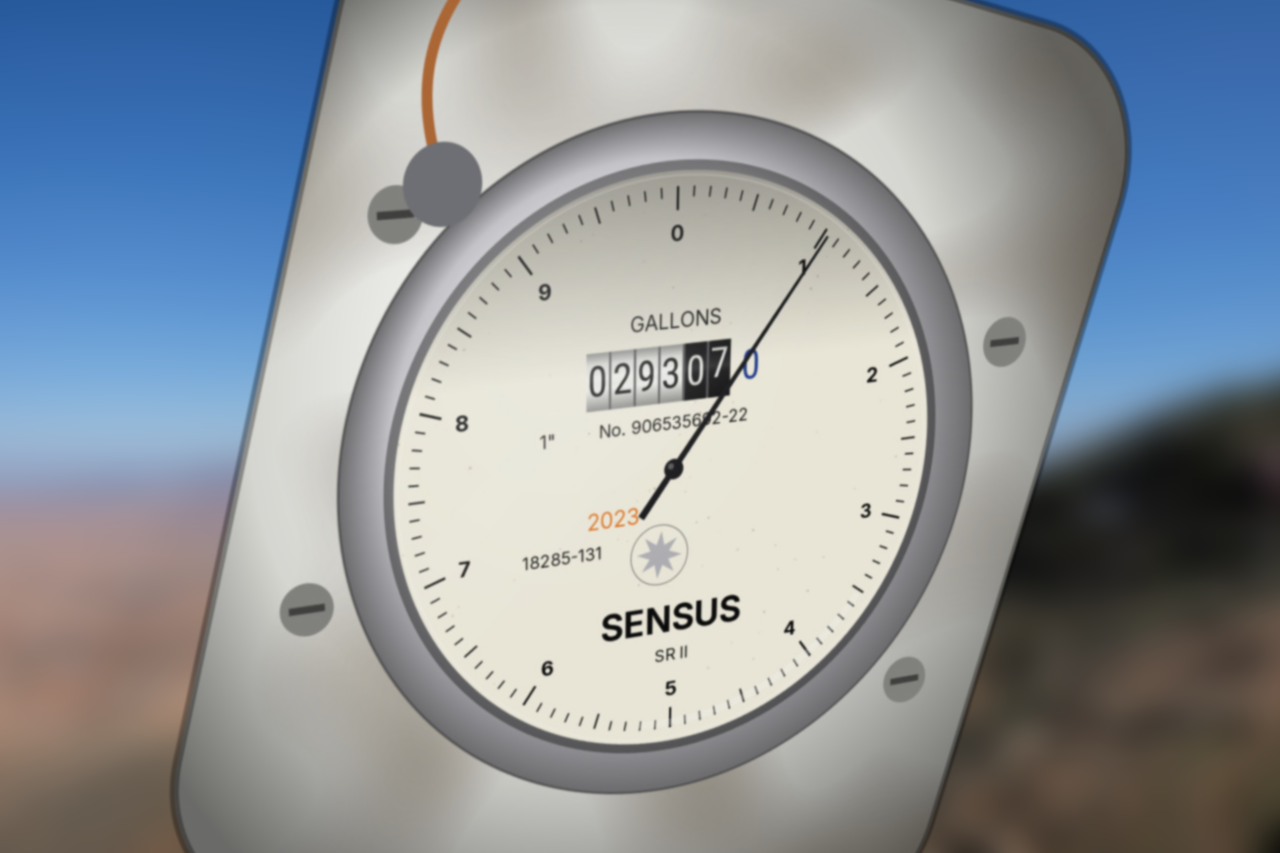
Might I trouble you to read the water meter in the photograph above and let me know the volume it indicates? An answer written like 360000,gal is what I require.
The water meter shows 293071.0,gal
